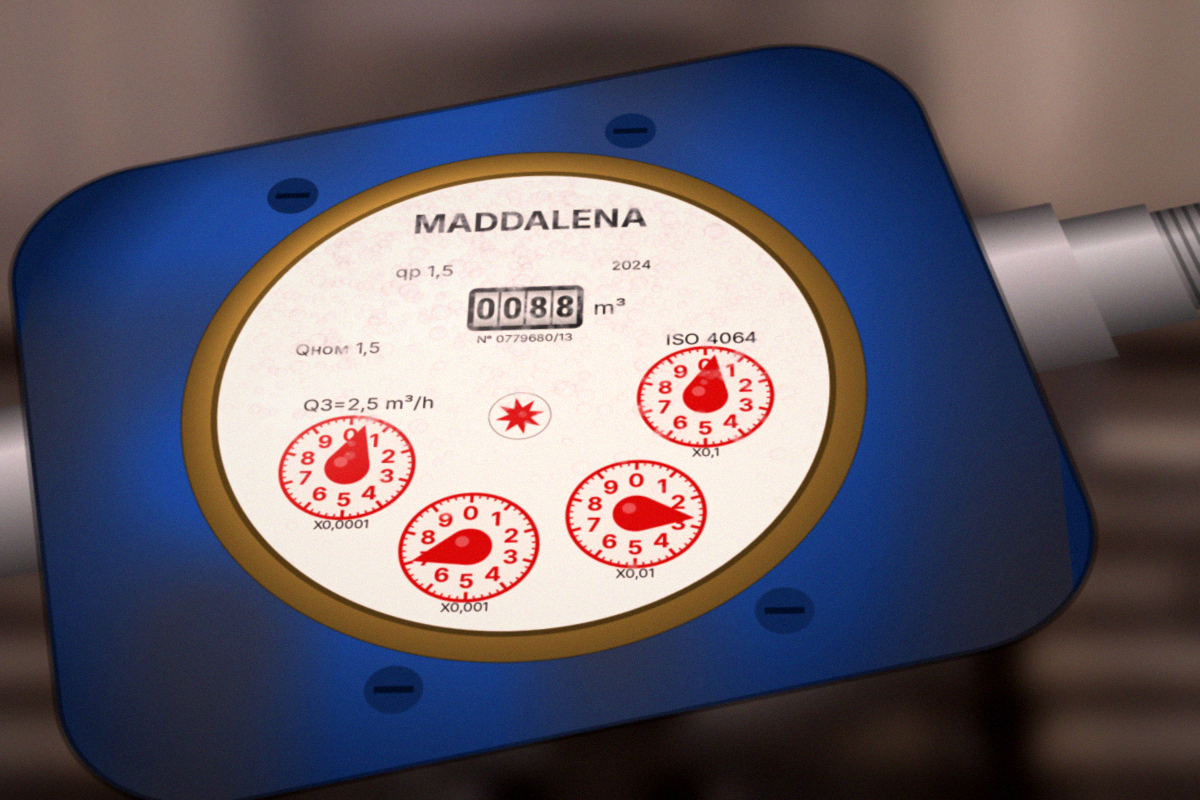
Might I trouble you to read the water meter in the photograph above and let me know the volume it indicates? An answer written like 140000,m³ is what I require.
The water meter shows 88.0270,m³
